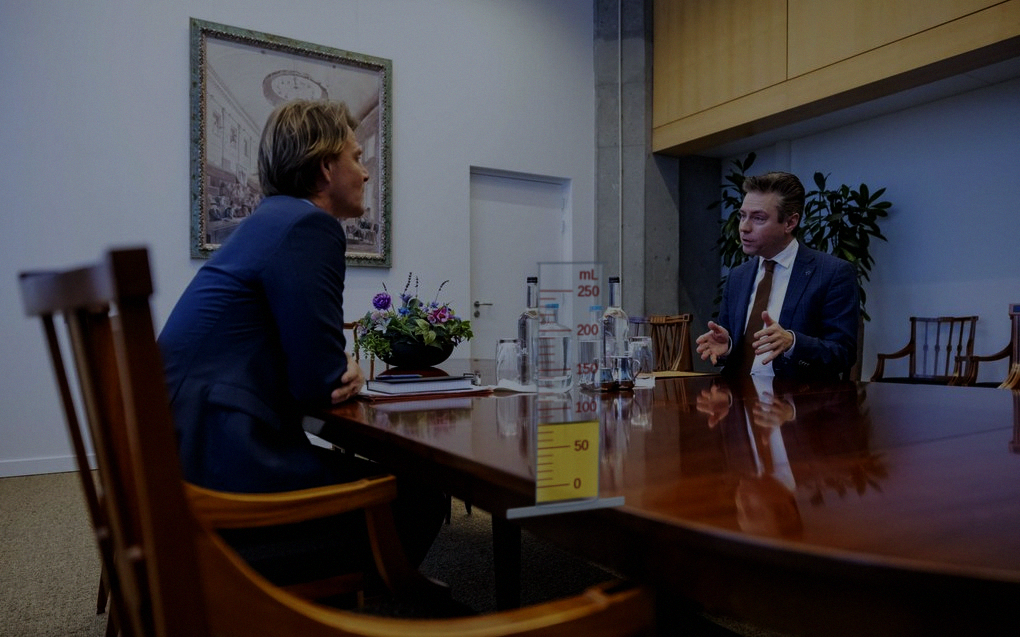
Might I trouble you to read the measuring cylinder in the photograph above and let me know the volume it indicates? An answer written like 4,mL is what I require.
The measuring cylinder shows 80,mL
